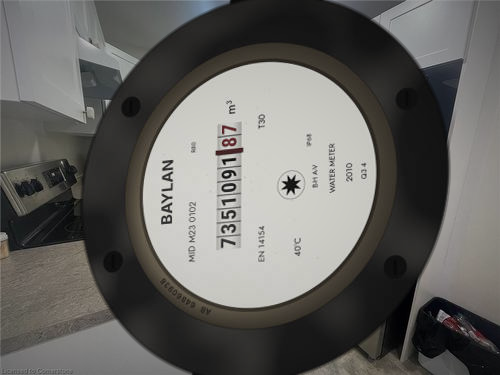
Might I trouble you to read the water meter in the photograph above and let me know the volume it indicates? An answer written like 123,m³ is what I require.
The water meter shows 7351091.87,m³
